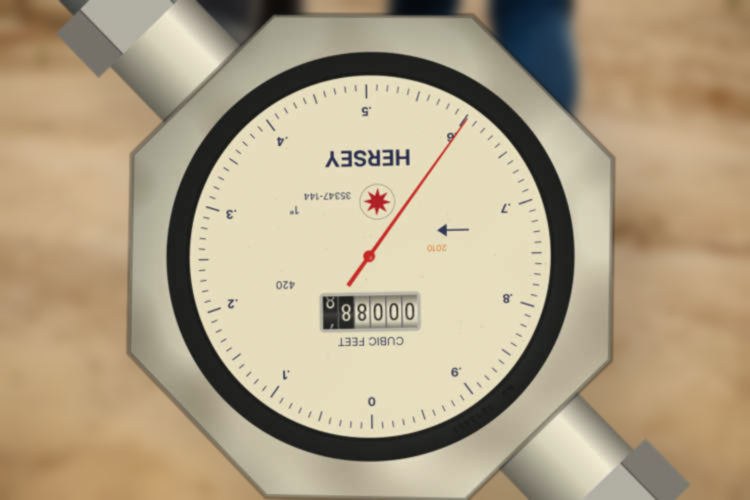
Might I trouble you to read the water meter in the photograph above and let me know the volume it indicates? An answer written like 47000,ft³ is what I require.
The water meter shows 887.60,ft³
